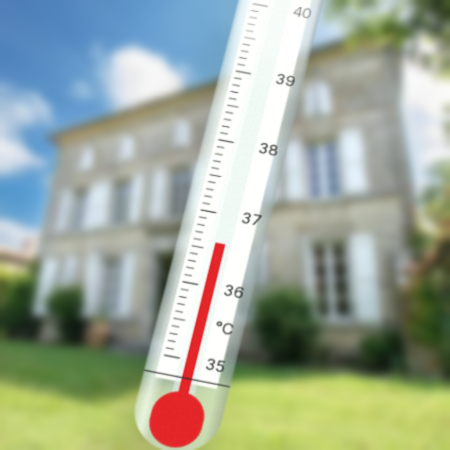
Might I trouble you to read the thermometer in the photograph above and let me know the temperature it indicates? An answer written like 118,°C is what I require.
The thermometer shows 36.6,°C
